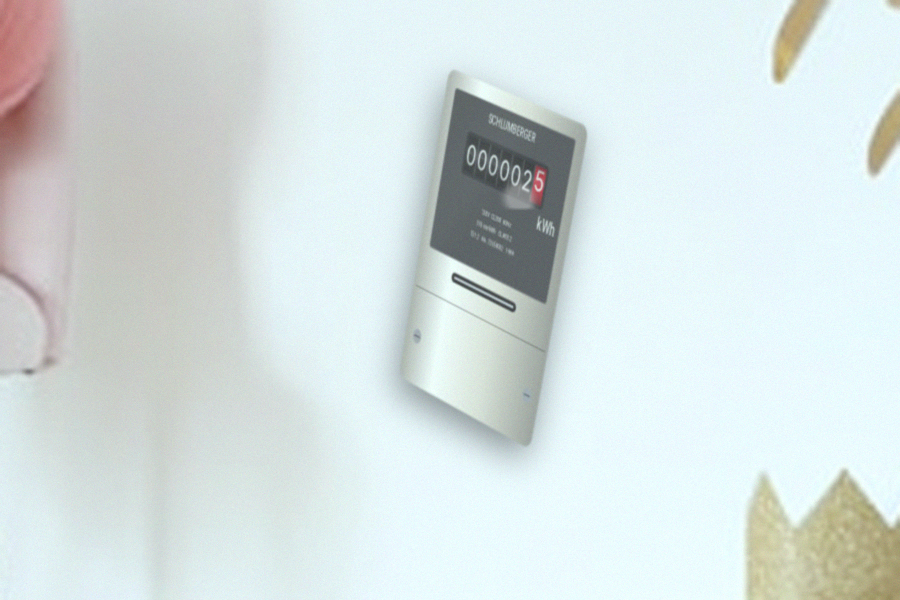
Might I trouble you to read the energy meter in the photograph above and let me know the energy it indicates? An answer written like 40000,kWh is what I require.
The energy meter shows 2.5,kWh
